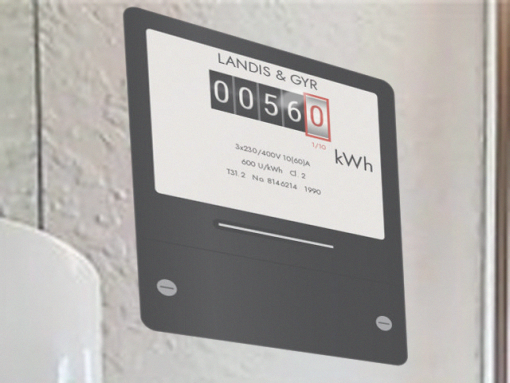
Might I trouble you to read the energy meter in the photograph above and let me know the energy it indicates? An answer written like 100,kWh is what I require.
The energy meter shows 56.0,kWh
